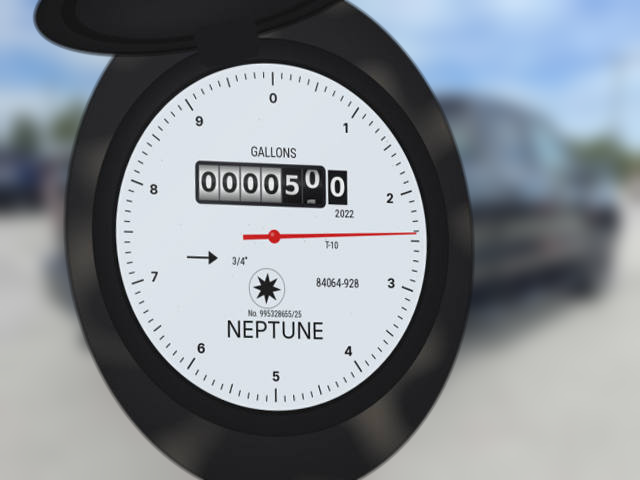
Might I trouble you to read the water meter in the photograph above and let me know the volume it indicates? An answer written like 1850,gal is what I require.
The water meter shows 502.4,gal
